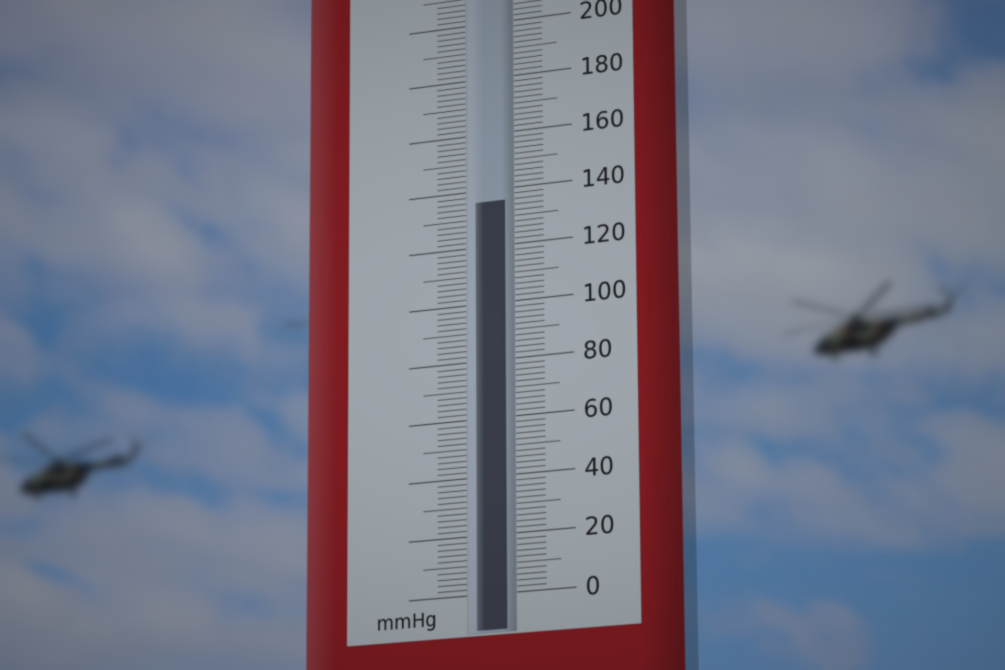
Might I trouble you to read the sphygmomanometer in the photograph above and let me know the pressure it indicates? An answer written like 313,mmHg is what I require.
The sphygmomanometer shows 136,mmHg
